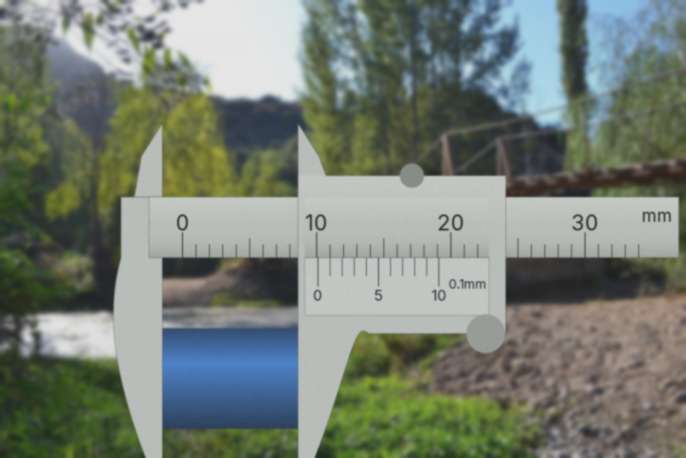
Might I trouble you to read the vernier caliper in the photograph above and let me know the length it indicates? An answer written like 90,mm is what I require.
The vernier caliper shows 10.1,mm
